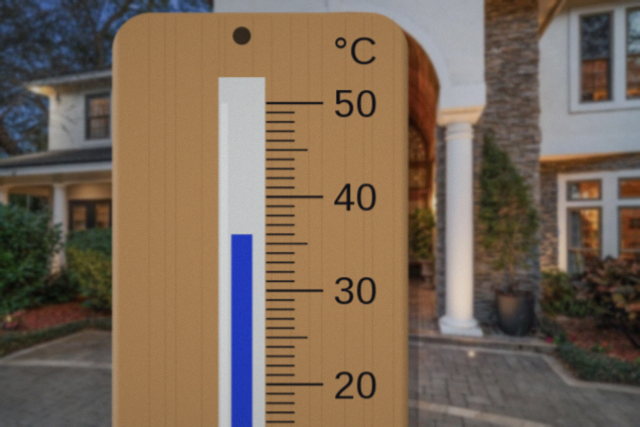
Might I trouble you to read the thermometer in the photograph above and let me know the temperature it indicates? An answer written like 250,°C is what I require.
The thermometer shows 36,°C
